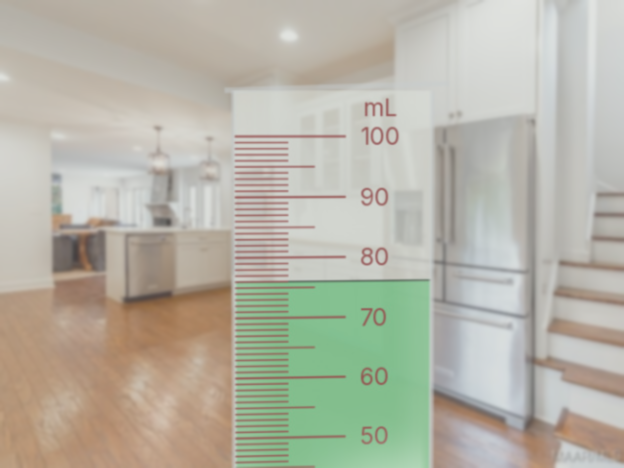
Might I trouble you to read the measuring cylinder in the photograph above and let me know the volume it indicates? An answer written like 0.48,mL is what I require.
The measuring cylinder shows 76,mL
